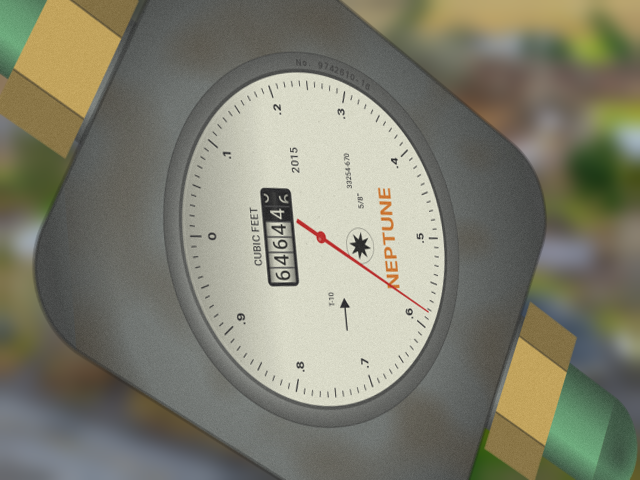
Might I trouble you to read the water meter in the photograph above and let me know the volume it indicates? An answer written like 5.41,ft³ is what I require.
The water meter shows 646445.58,ft³
